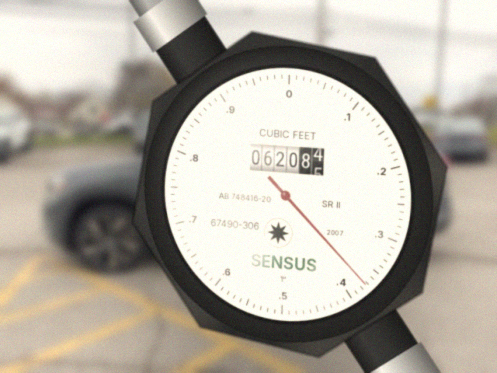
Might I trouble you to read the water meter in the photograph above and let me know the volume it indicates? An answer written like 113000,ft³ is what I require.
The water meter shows 62084.37,ft³
